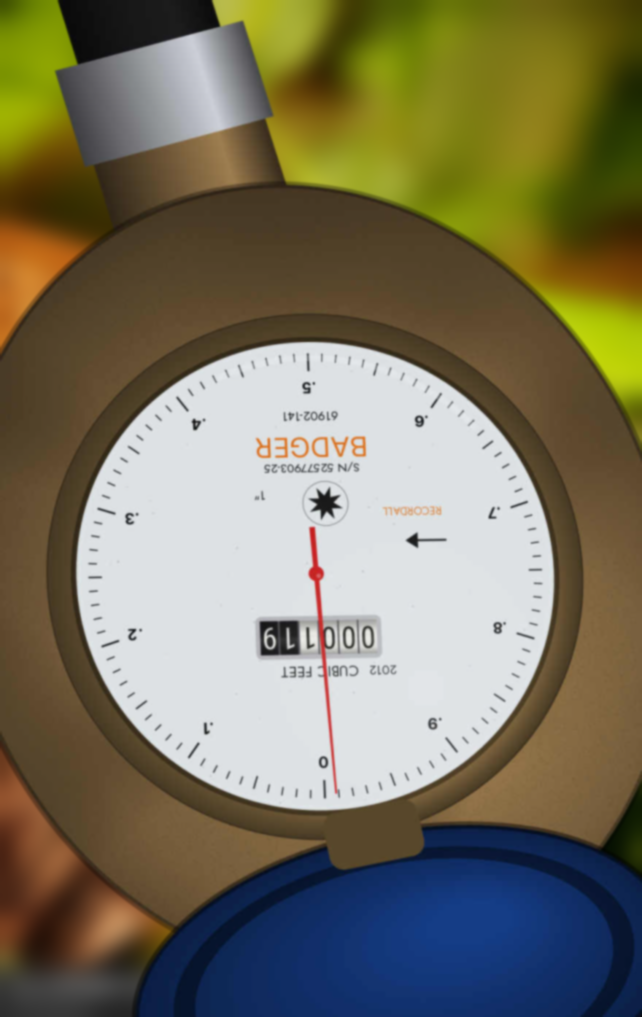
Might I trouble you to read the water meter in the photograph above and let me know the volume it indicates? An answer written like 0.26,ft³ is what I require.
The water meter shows 118.99,ft³
